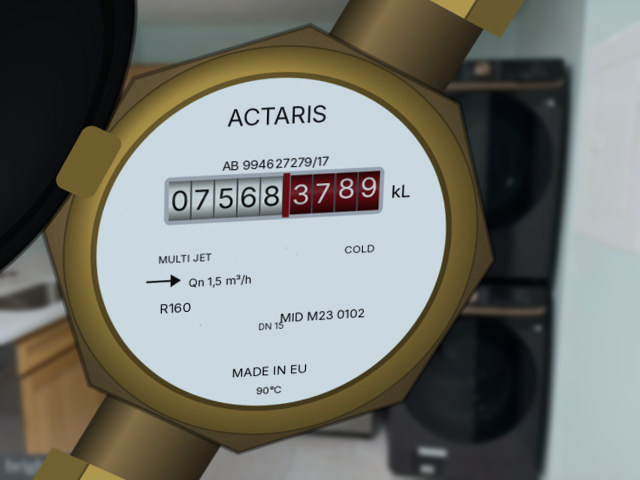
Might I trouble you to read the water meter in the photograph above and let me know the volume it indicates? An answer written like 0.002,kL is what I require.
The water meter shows 7568.3789,kL
